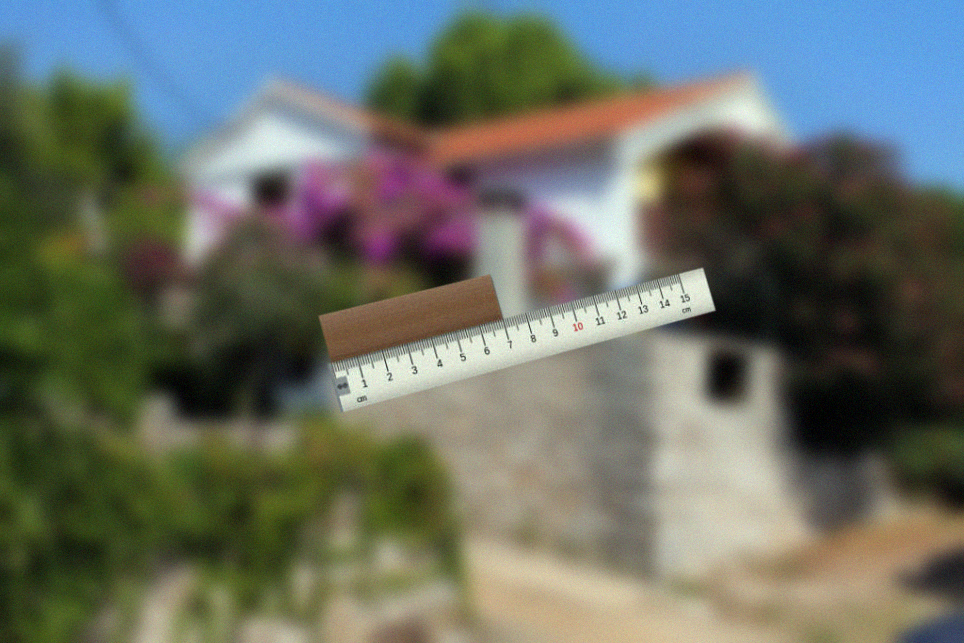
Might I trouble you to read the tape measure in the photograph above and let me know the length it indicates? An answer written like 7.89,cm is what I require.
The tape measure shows 7,cm
